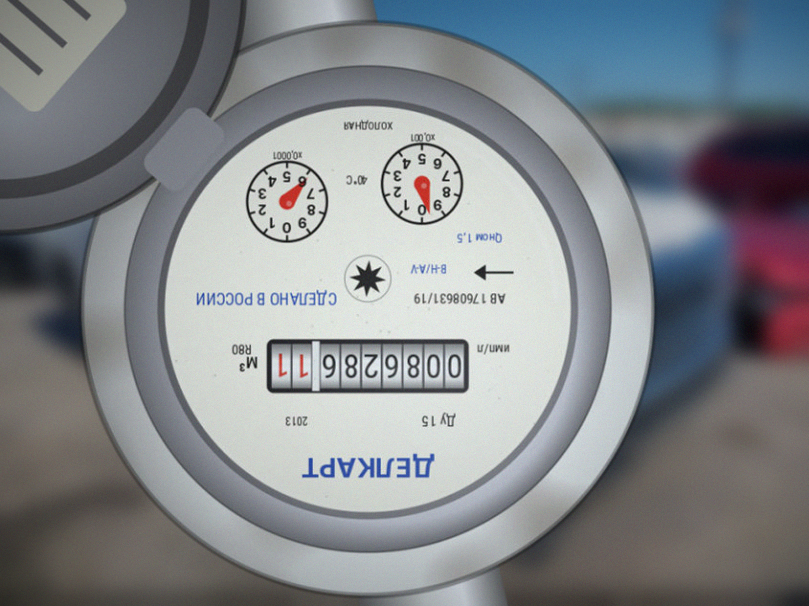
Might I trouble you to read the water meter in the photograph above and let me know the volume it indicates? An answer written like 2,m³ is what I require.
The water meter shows 86286.1096,m³
